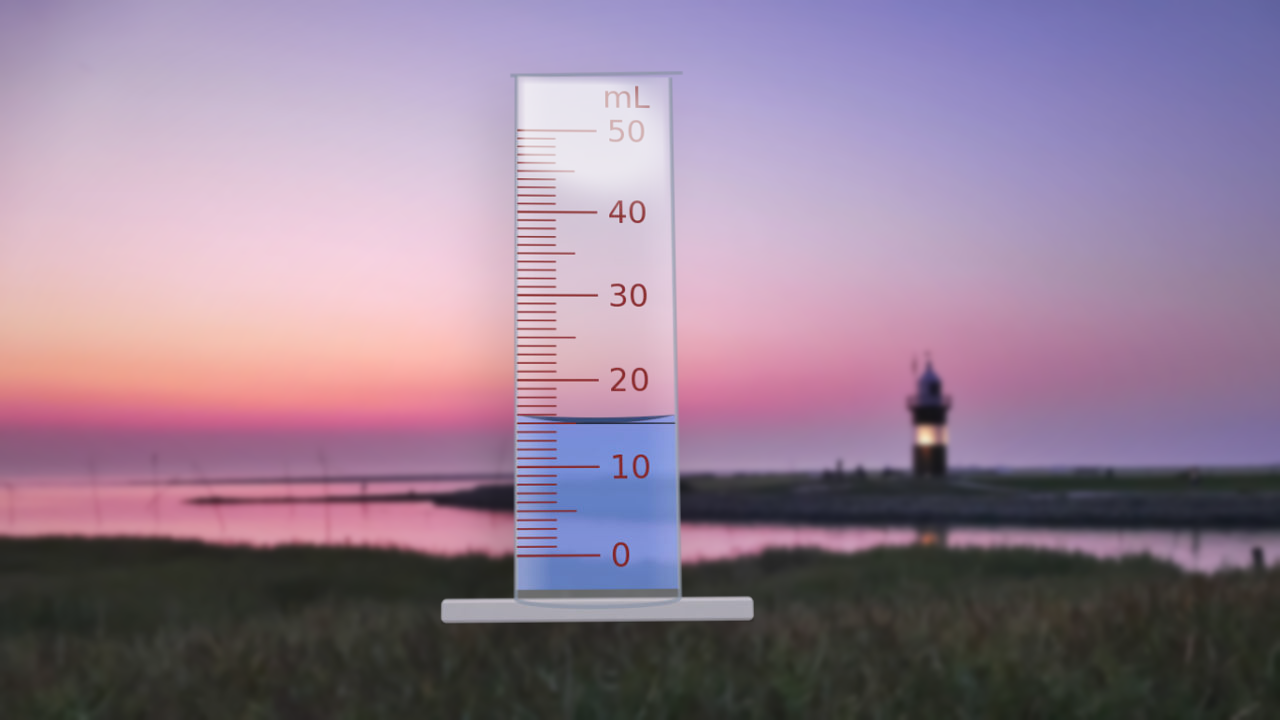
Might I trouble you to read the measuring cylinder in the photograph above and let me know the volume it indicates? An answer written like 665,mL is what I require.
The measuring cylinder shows 15,mL
